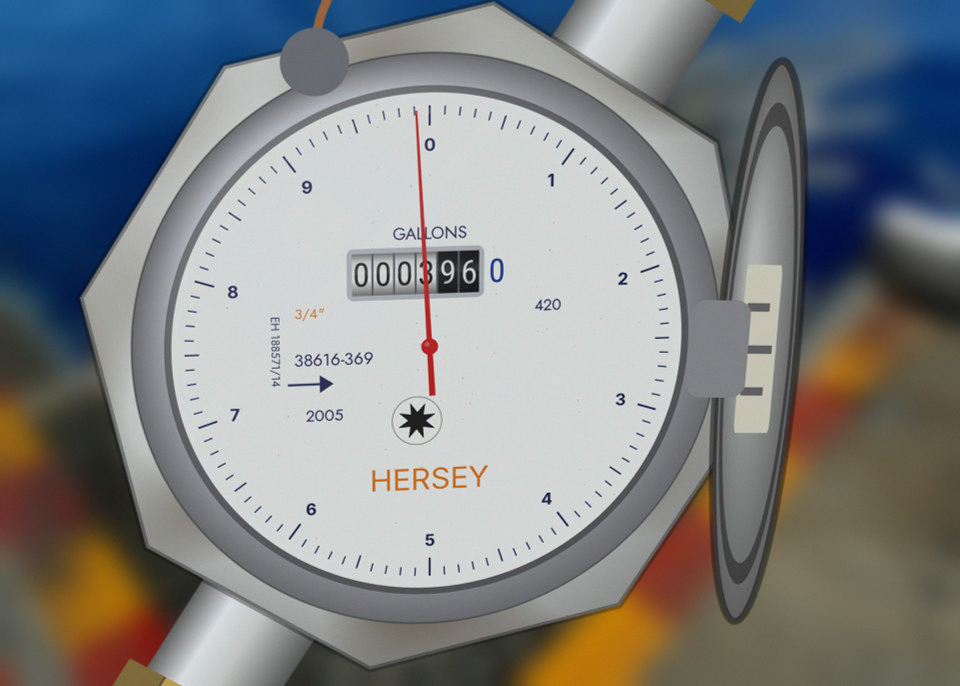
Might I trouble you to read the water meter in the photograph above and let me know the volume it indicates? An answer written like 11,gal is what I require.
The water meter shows 3959.9,gal
